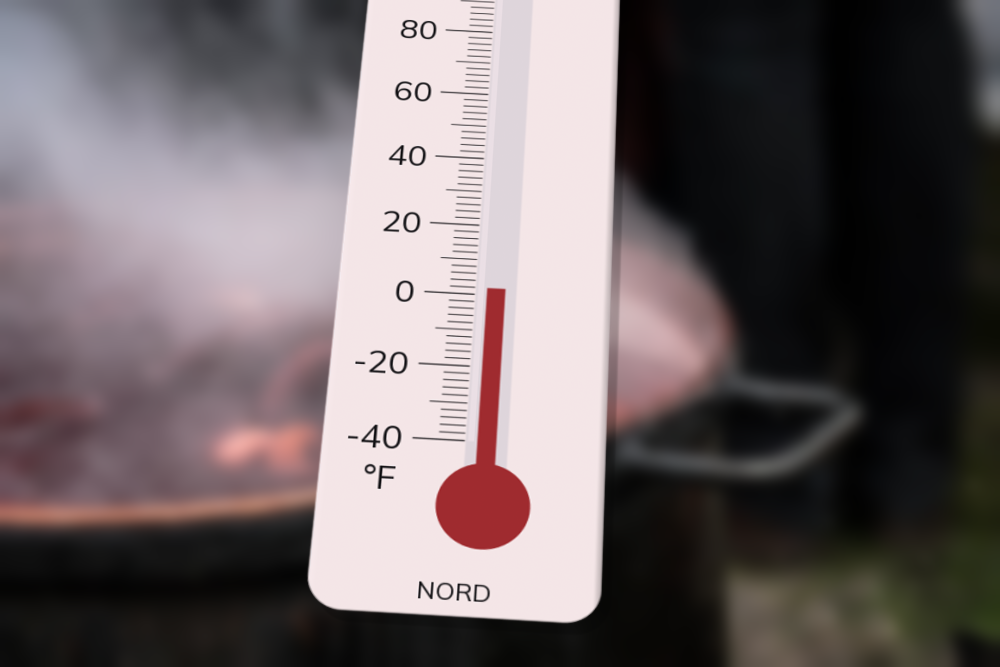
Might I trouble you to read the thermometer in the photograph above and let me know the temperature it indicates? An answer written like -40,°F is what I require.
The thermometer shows 2,°F
